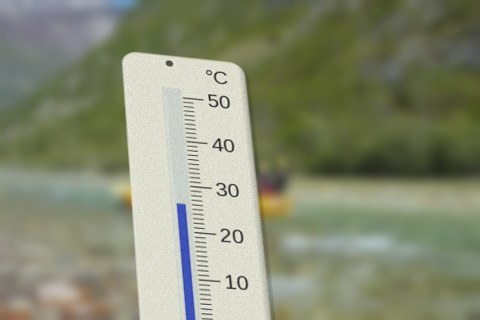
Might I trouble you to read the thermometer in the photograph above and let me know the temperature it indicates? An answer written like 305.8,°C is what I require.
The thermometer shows 26,°C
